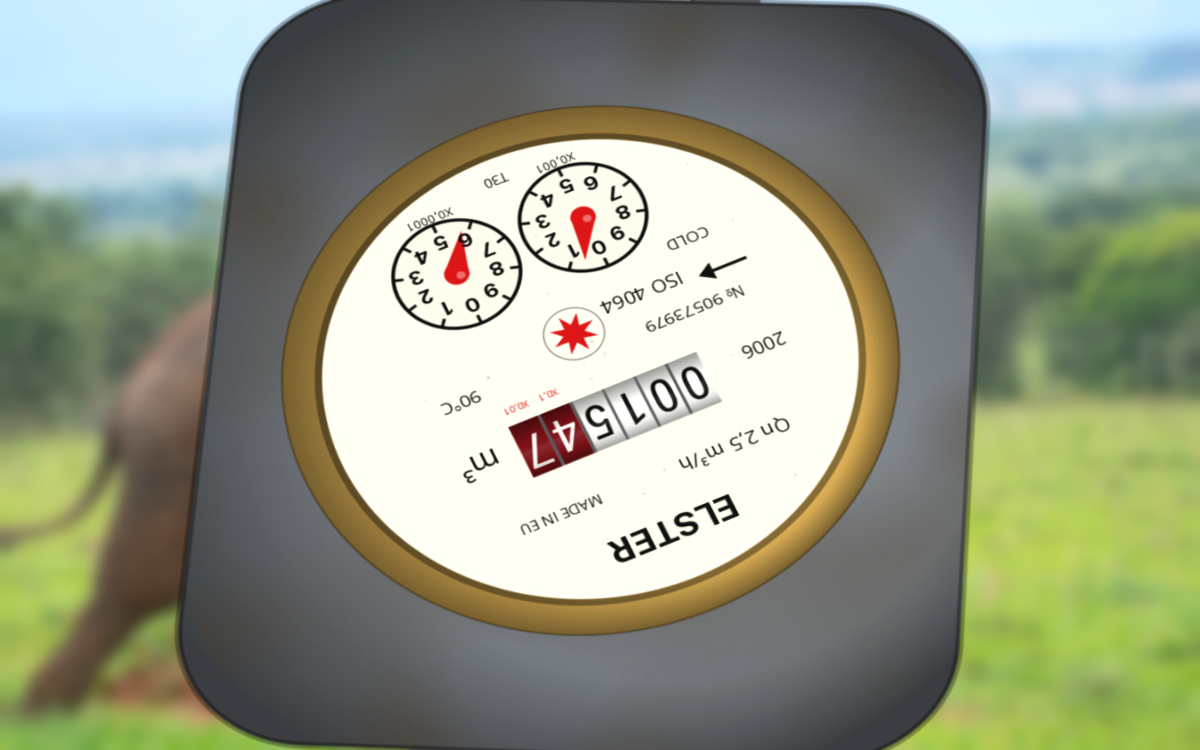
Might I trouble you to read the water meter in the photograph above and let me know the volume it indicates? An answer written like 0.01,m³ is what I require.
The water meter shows 15.4705,m³
